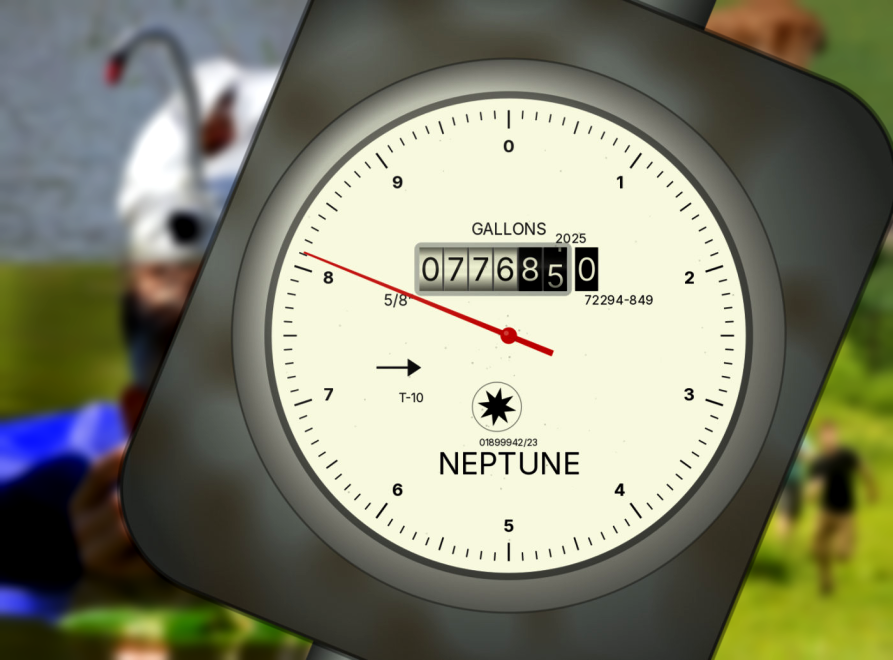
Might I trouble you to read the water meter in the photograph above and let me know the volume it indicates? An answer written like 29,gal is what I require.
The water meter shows 776848.1,gal
